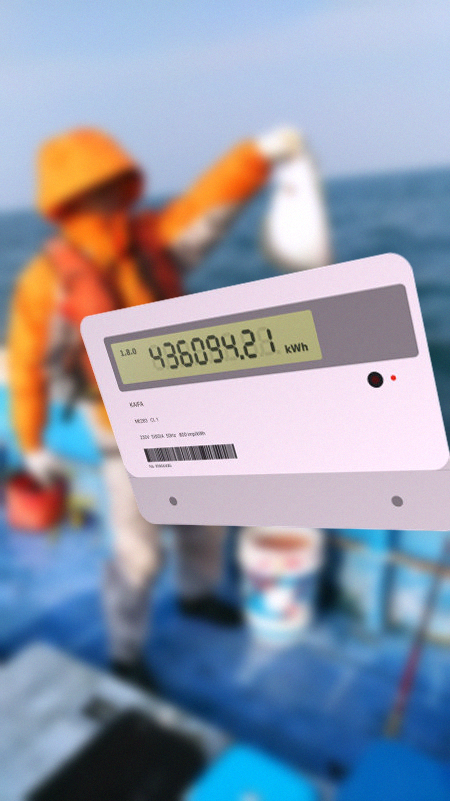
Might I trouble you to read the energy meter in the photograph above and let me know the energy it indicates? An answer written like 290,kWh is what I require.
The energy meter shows 436094.21,kWh
